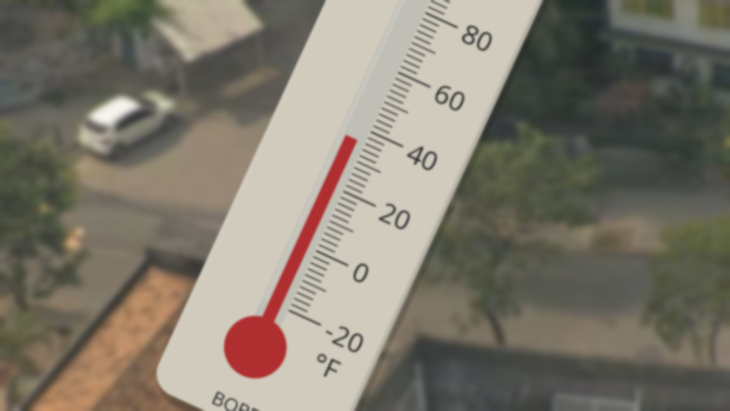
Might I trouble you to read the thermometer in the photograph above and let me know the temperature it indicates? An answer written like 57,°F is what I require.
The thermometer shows 36,°F
